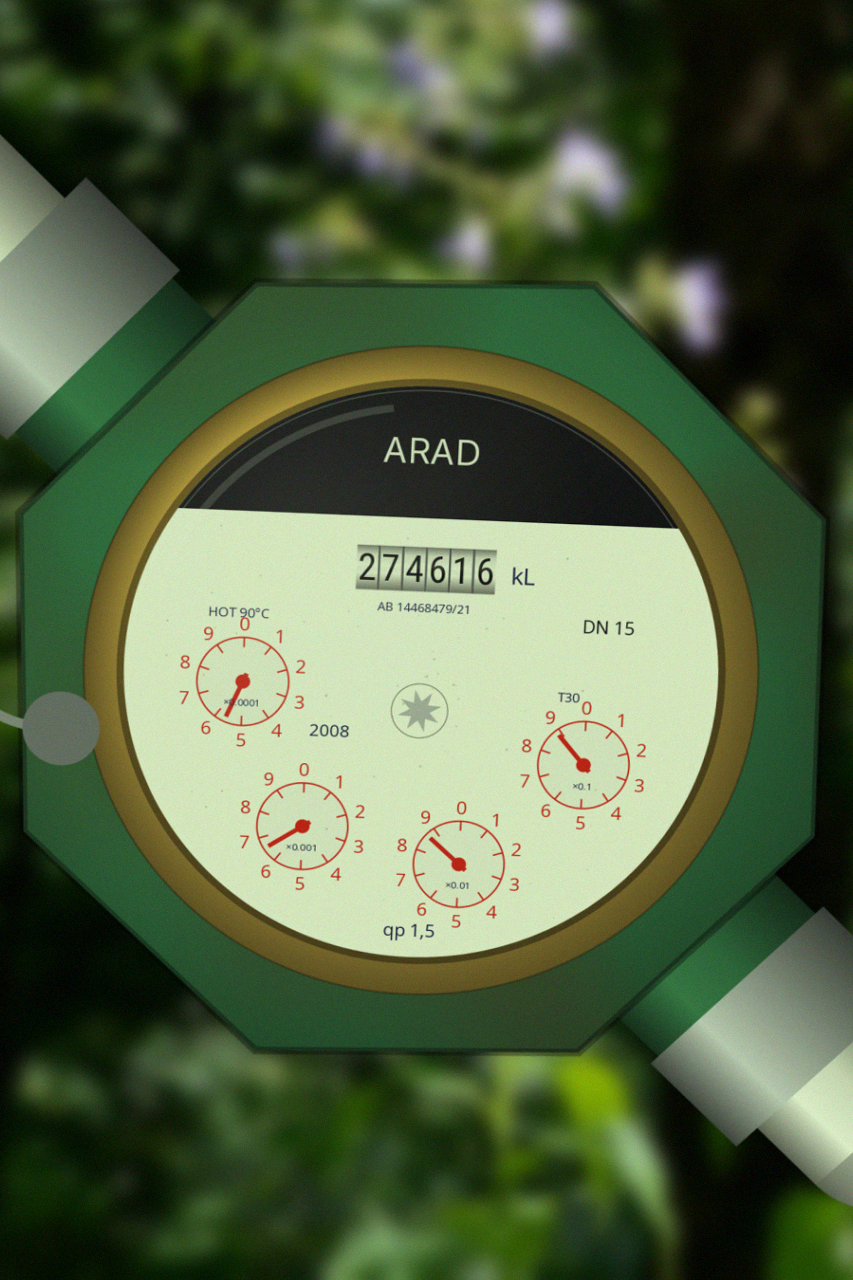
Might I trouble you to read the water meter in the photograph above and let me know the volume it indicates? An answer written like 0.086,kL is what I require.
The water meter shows 274616.8865,kL
